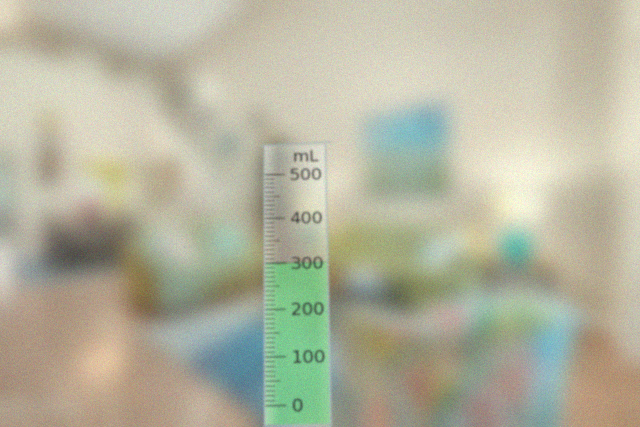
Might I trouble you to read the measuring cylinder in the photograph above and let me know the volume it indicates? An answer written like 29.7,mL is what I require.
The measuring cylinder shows 300,mL
